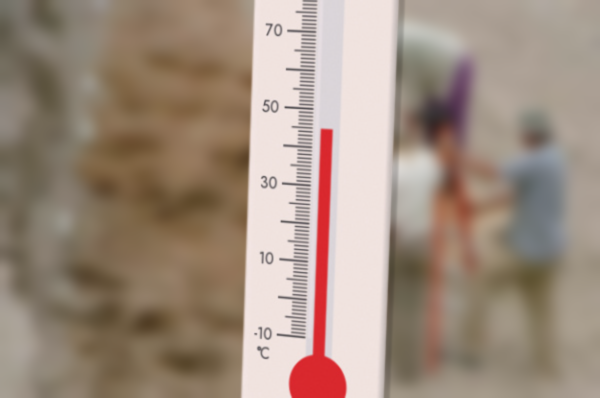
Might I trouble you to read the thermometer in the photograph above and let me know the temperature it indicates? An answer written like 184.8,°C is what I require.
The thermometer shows 45,°C
